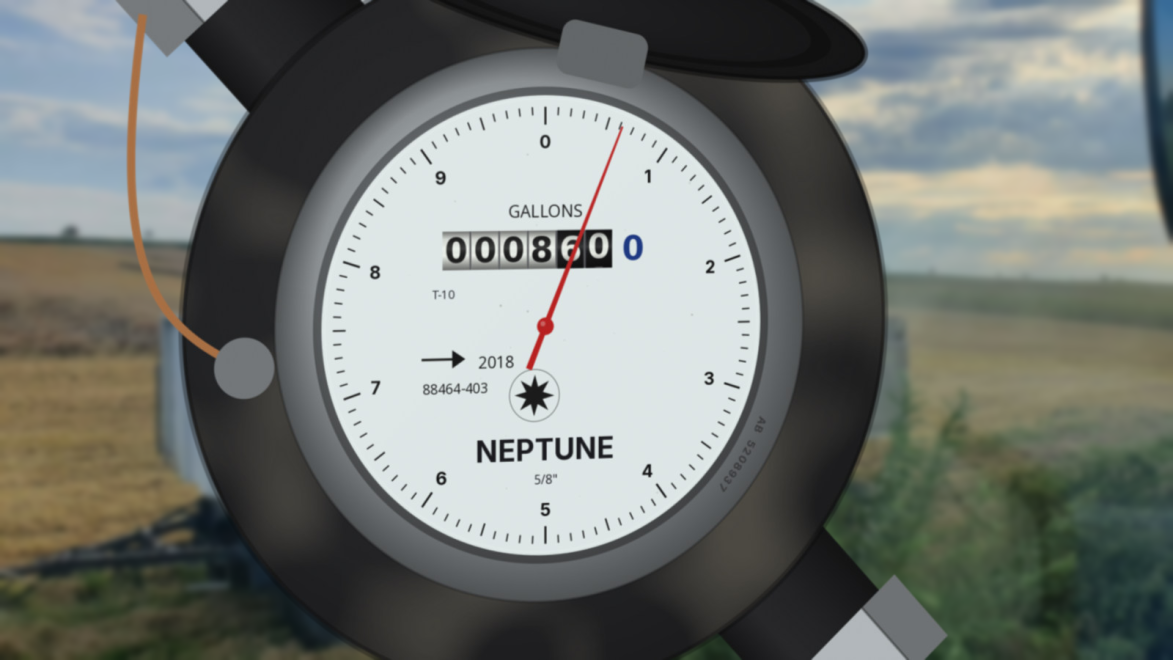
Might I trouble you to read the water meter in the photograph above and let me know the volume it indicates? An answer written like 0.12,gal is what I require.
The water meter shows 8600.6,gal
